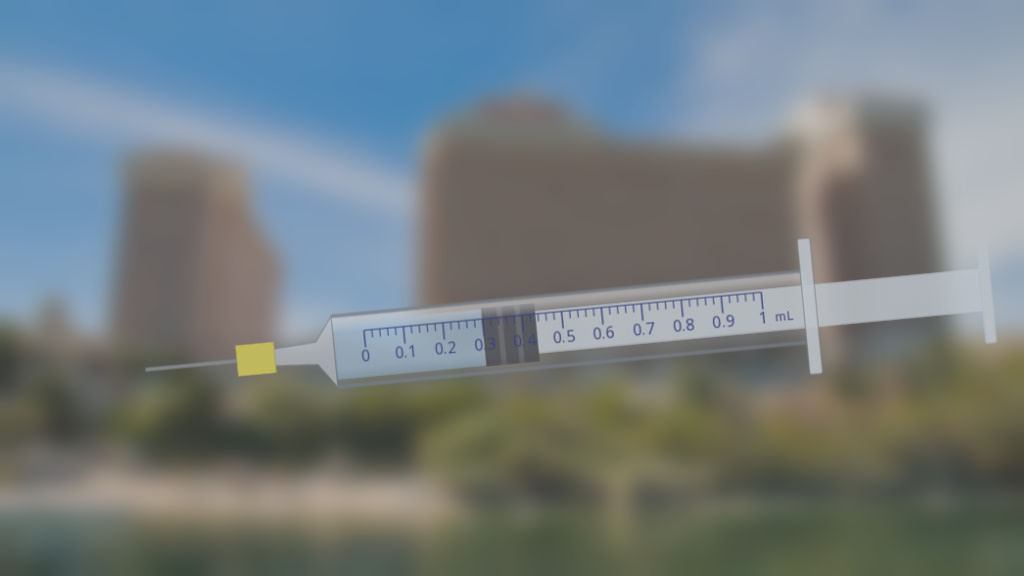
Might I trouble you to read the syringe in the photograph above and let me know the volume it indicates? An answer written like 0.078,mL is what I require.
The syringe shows 0.3,mL
